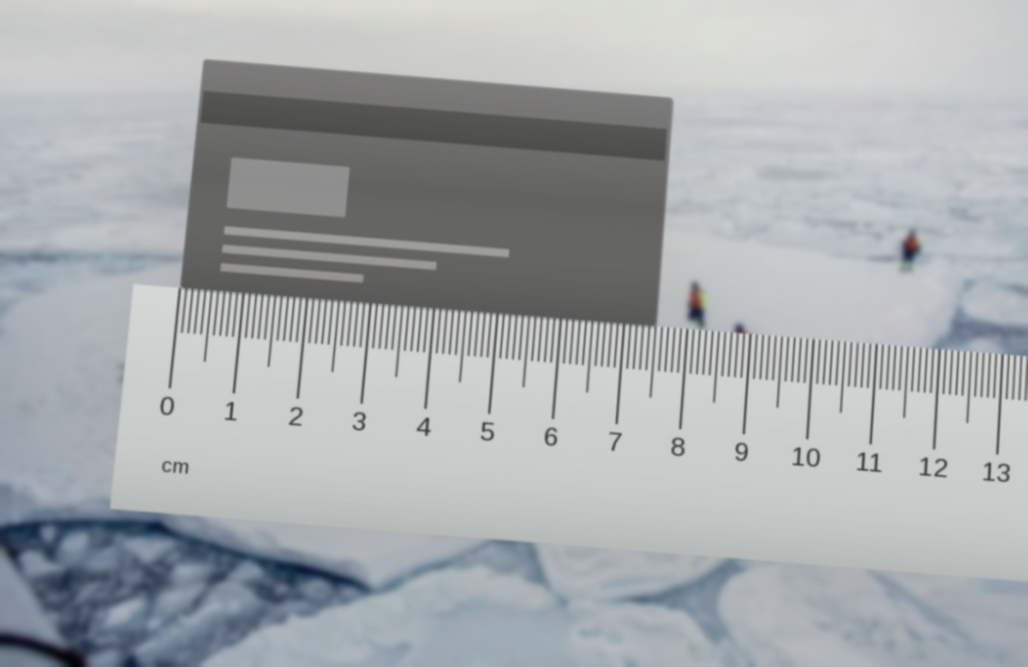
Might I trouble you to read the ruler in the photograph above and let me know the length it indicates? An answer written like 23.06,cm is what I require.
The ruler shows 7.5,cm
